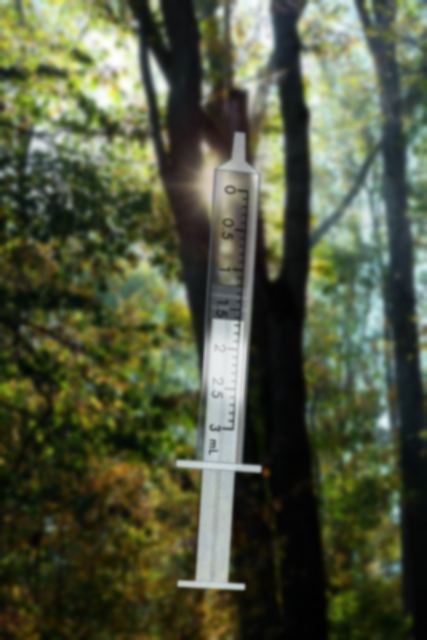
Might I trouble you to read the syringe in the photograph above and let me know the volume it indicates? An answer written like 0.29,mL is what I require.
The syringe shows 1.2,mL
